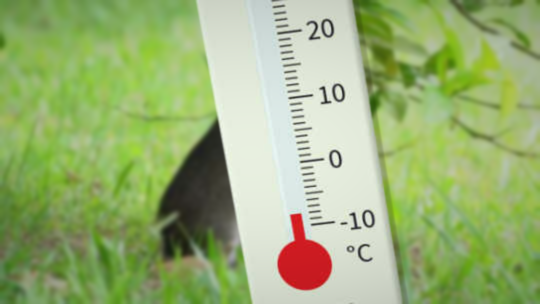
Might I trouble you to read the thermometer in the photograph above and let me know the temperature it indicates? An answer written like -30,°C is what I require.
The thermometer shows -8,°C
